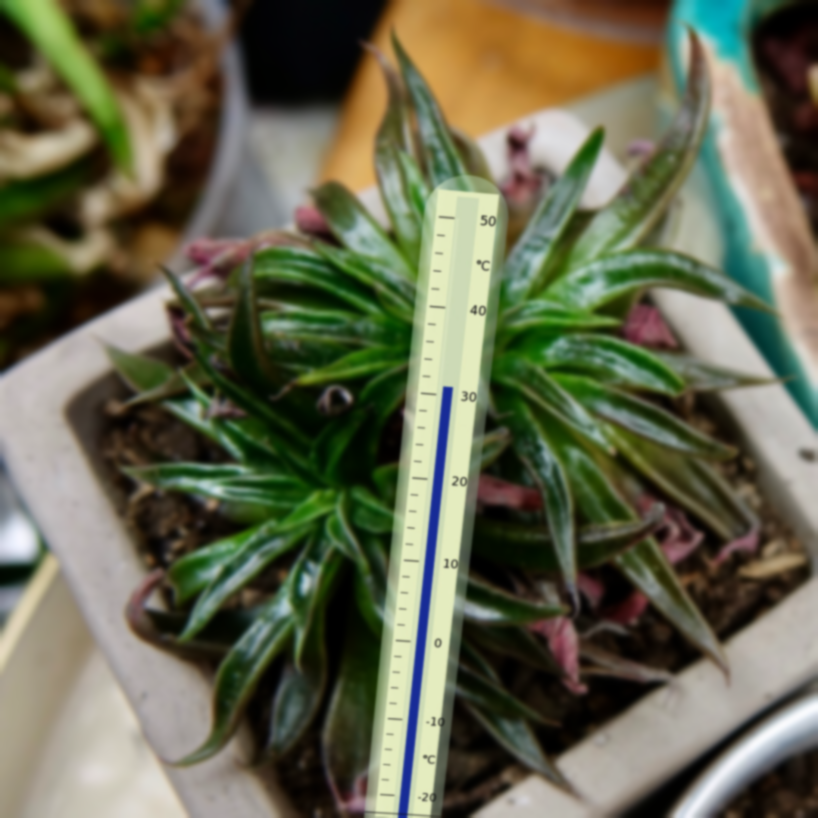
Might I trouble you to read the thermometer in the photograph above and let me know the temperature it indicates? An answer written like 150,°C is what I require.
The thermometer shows 31,°C
